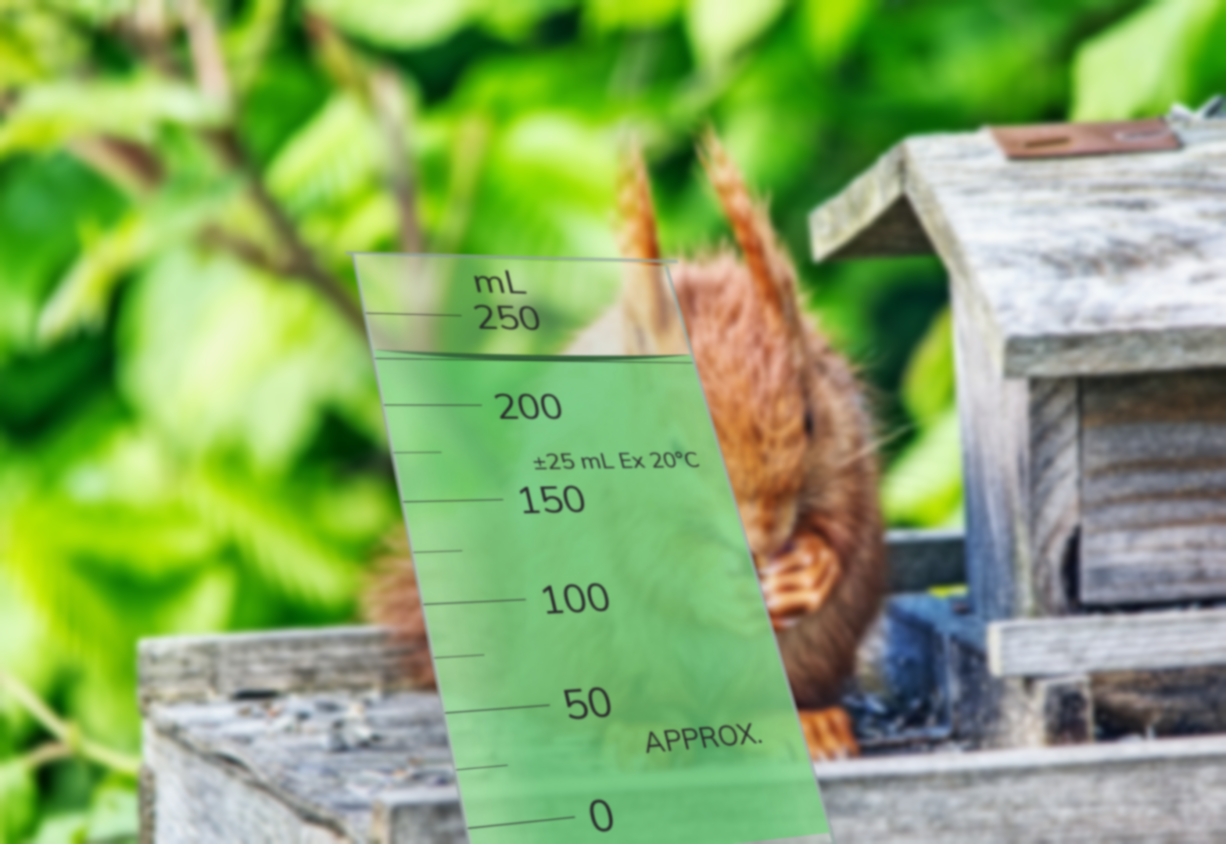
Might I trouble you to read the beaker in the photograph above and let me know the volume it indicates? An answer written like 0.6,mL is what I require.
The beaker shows 225,mL
